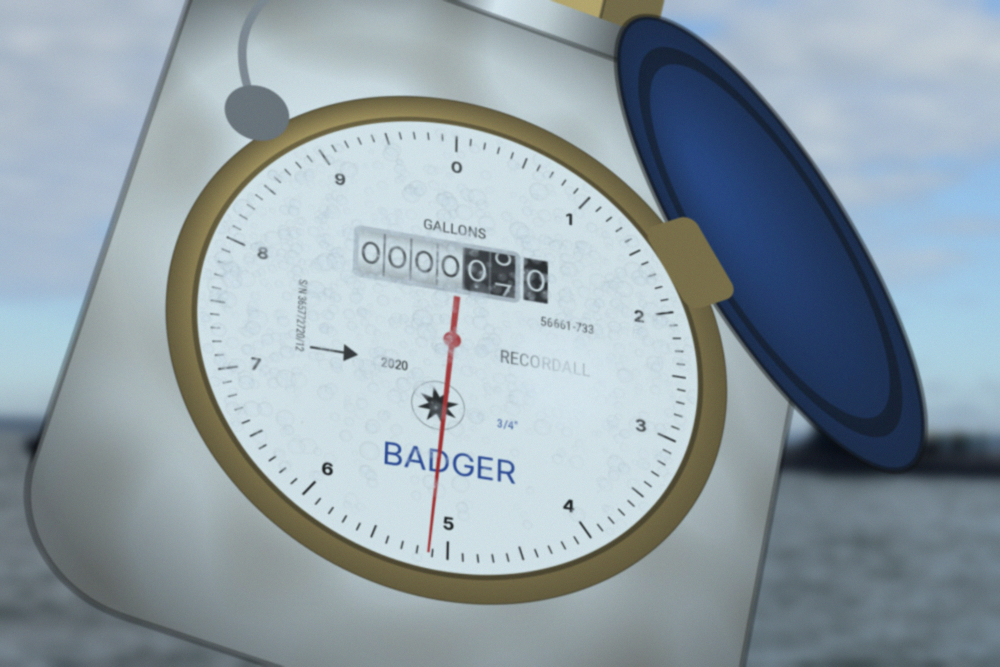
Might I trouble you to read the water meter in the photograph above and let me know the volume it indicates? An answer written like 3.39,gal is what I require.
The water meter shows 65.1,gal
